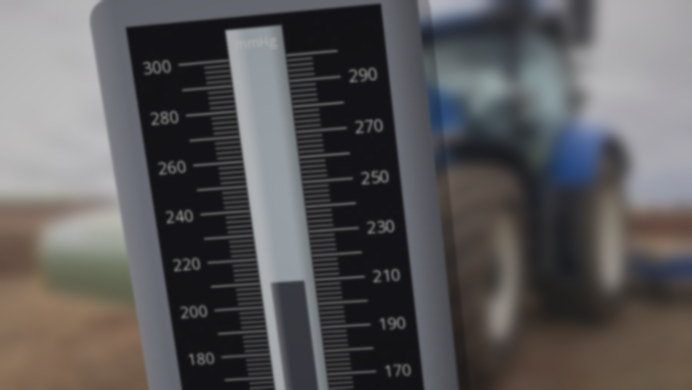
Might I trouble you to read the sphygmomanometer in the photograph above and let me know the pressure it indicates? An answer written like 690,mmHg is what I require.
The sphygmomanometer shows 210,mmHg
